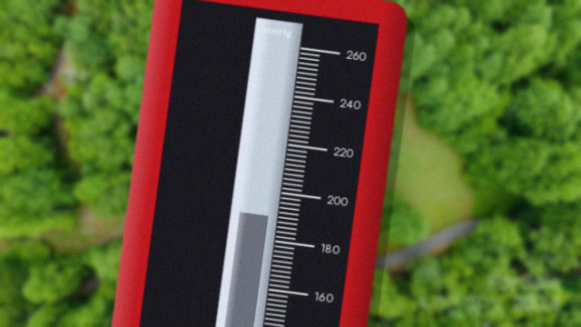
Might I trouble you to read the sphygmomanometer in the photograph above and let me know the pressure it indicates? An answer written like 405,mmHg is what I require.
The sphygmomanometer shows 190,mmHg
